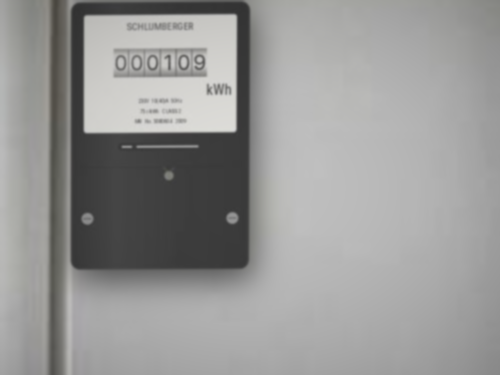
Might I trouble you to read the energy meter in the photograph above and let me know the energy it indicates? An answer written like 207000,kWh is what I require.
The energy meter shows 109,kWh
